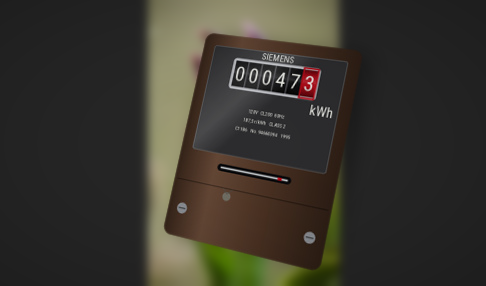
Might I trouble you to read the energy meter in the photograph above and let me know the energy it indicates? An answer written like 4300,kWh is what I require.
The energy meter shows 47.3,kWh
